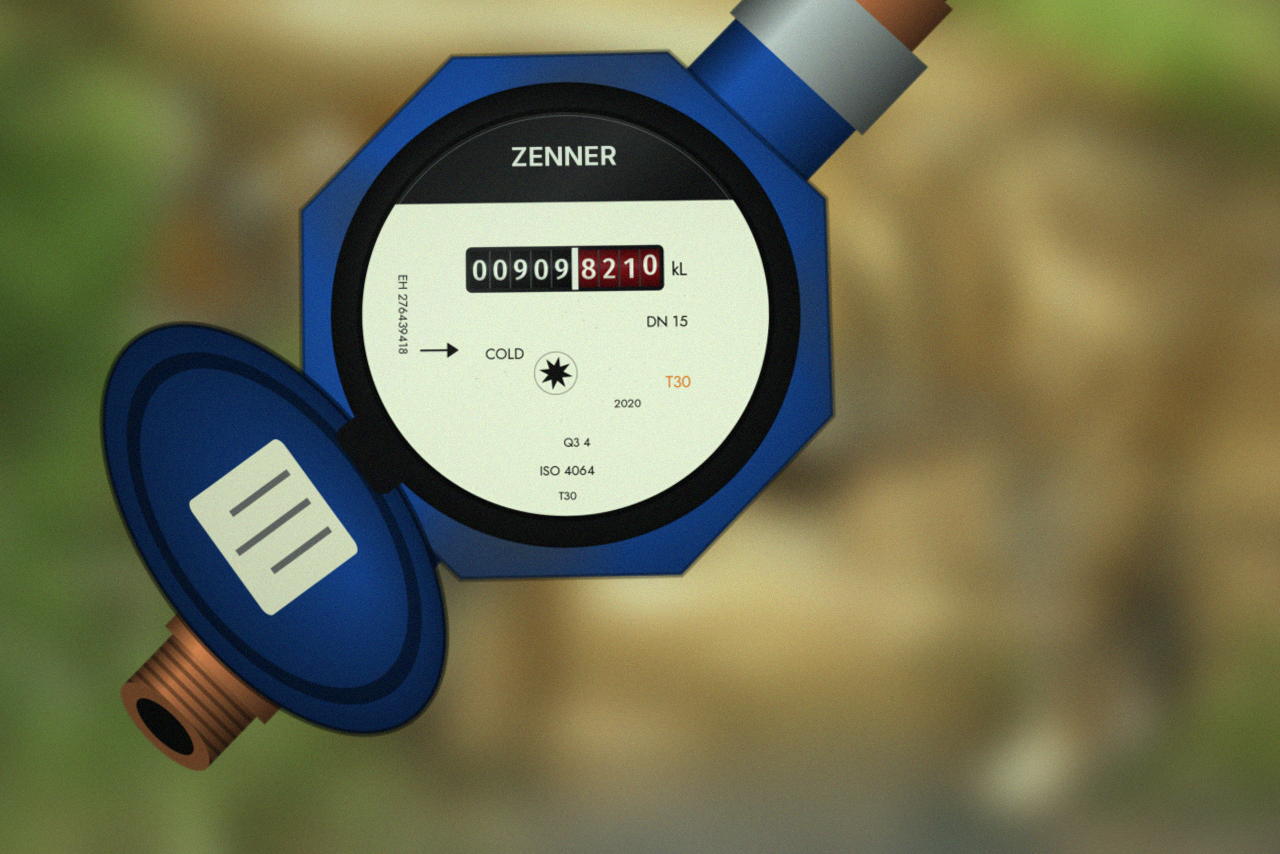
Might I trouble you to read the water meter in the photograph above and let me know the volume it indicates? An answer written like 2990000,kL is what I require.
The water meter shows 909.8210,kL
